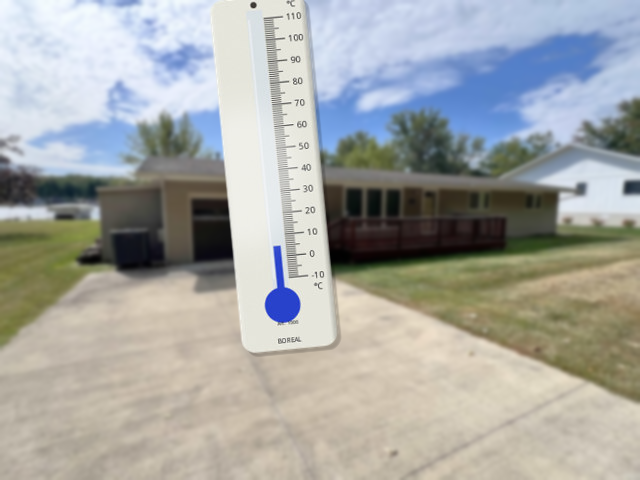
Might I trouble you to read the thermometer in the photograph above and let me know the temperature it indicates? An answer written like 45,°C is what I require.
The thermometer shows 5,°C
